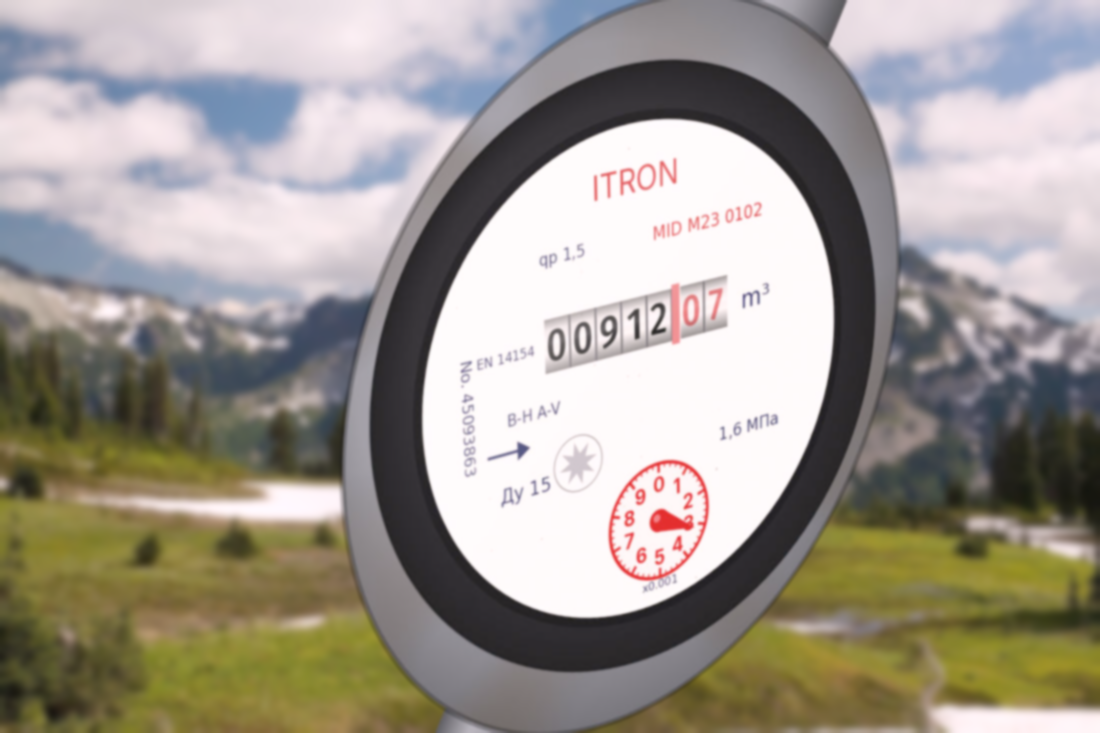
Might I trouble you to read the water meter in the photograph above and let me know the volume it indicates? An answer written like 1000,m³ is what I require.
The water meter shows 912.073,m³
